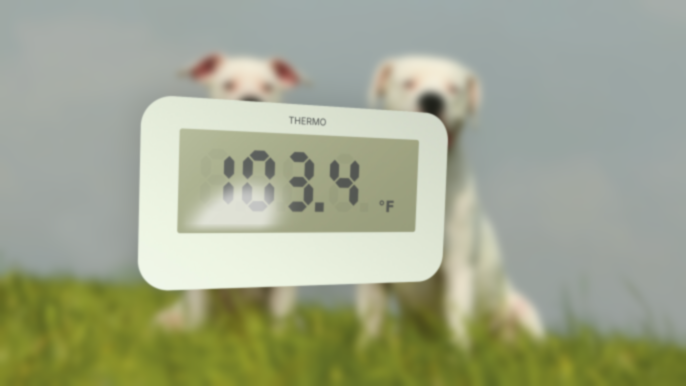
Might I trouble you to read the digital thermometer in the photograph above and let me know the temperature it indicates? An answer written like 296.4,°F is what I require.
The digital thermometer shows 103.4,°F
